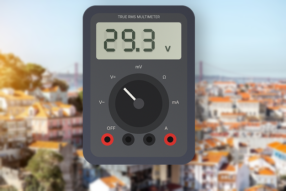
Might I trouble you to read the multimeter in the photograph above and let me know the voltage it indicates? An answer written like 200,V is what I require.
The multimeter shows 29.3,V
